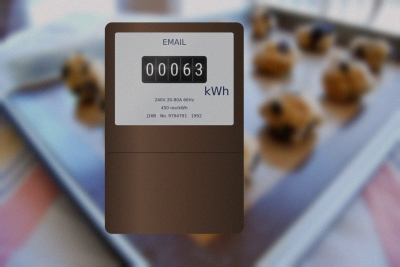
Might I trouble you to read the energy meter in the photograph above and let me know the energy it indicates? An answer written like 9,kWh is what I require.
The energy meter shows 63,kWh
